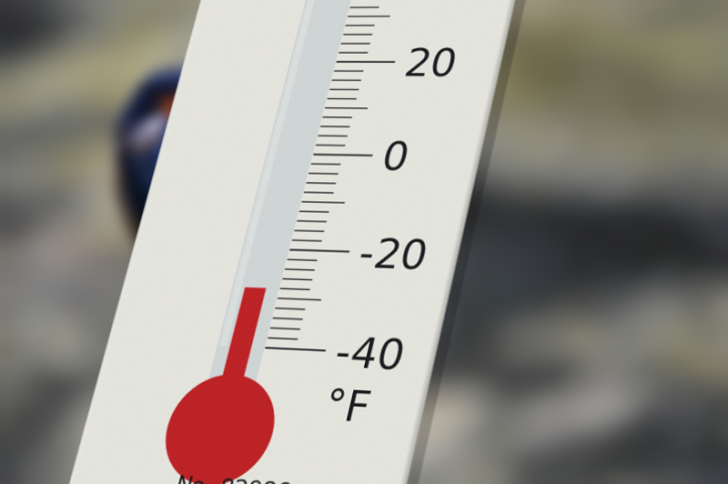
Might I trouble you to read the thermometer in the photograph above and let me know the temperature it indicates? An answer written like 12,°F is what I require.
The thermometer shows -28,°F
